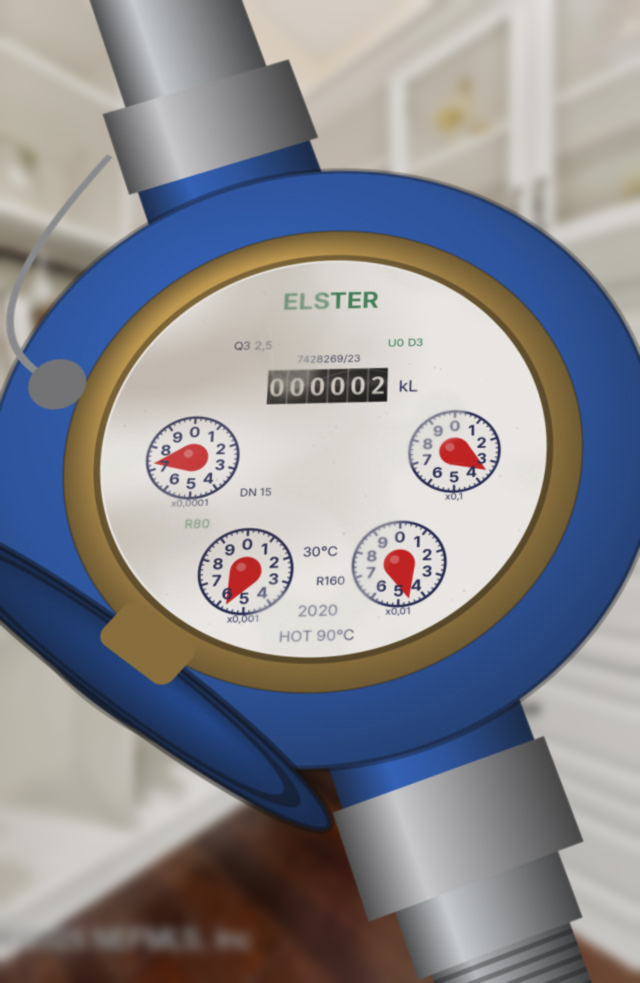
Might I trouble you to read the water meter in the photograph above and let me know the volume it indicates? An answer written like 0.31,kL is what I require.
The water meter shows 2.3457,kL
